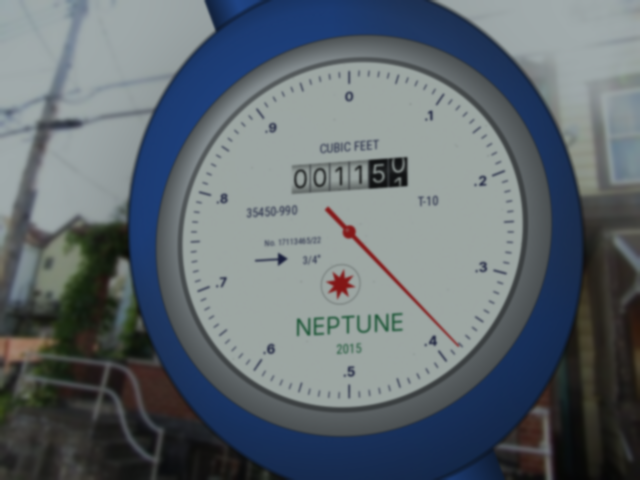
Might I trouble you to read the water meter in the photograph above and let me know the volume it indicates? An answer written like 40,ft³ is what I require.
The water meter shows 1150.38,ft³
